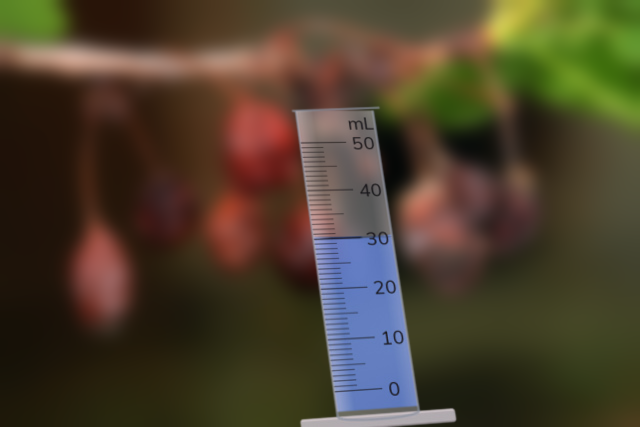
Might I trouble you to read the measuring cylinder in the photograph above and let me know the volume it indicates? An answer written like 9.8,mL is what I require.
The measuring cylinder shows 30,mL
